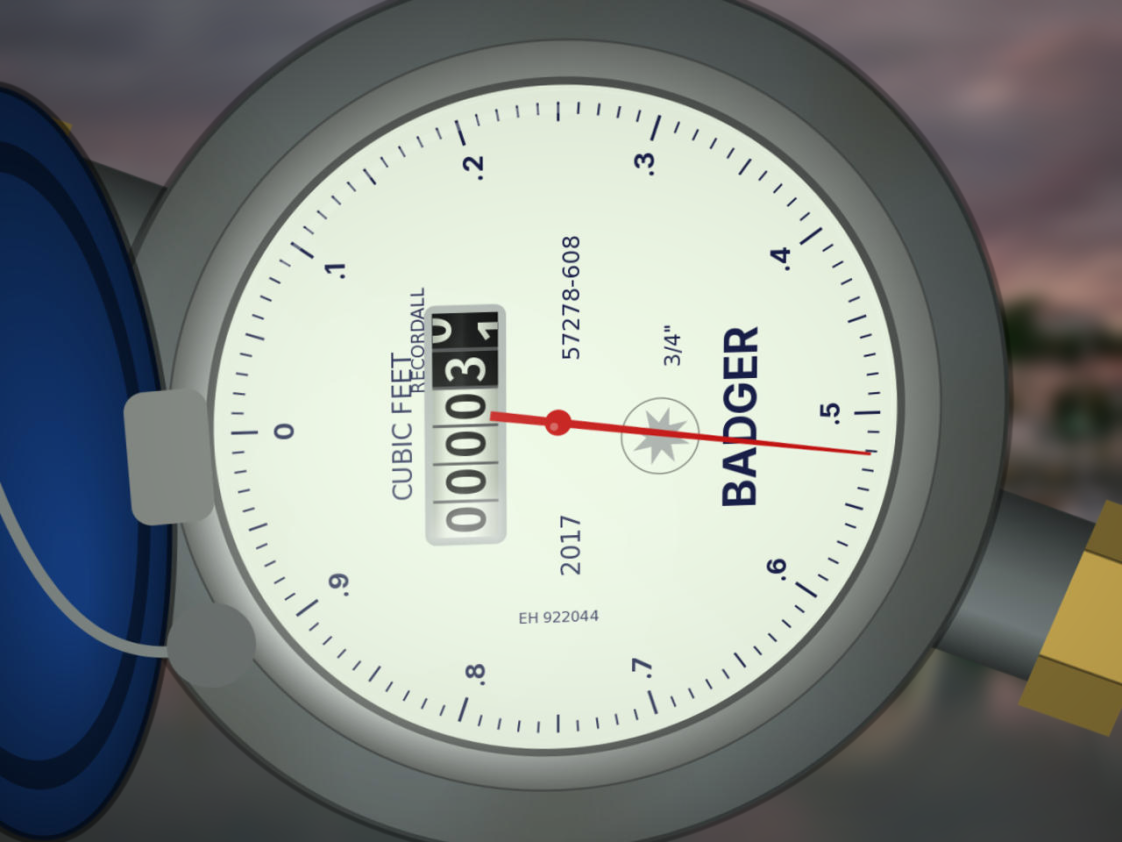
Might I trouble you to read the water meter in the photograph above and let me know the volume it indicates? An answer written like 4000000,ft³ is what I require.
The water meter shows 30.52,ft³
